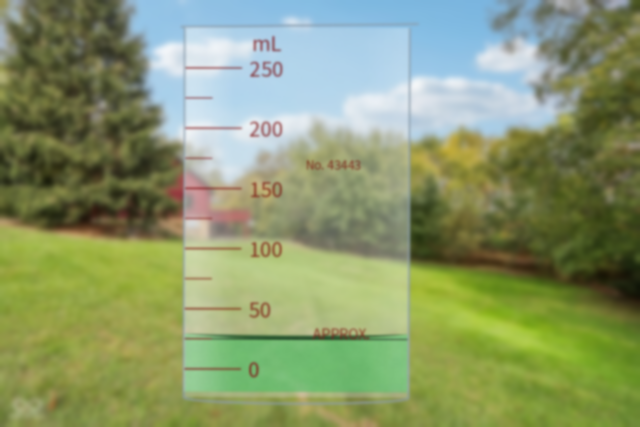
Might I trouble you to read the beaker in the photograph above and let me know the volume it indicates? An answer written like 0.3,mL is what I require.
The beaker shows 25,mL
